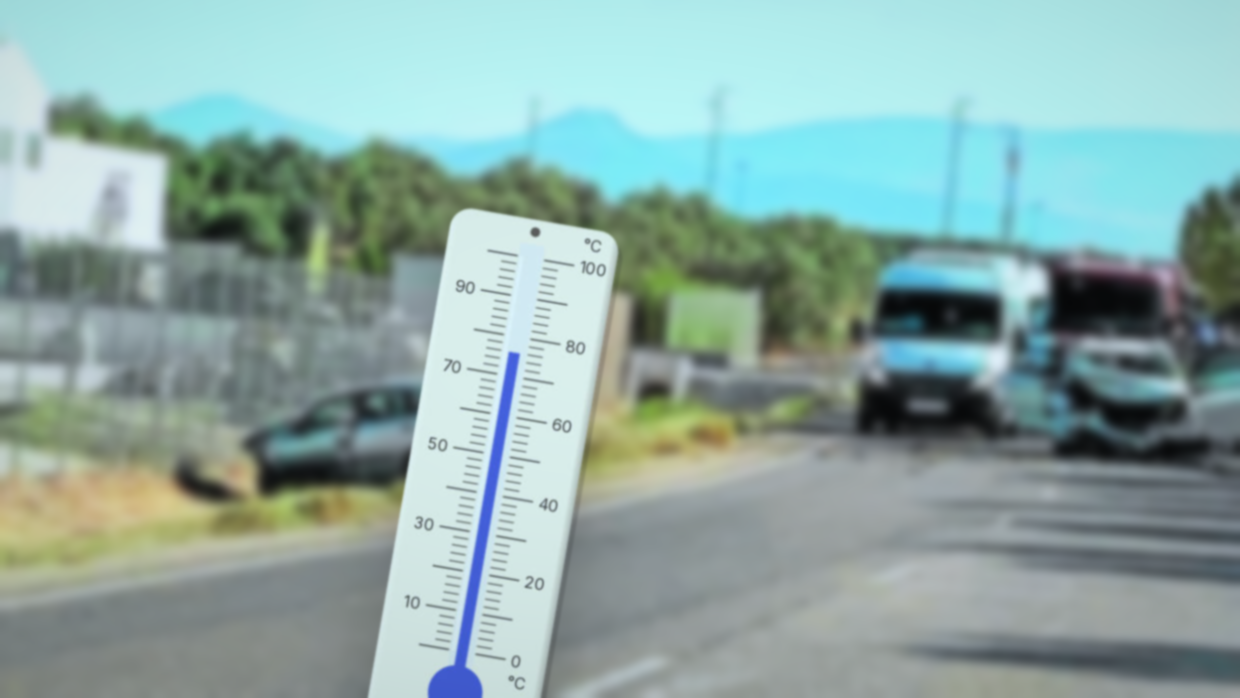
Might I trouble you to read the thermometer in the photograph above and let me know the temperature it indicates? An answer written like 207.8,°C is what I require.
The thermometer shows 76,°C
